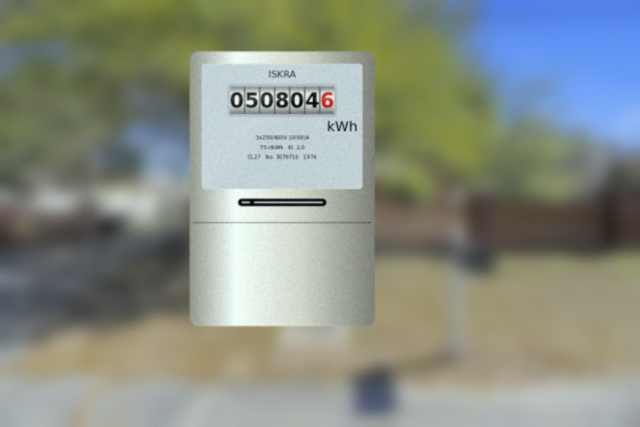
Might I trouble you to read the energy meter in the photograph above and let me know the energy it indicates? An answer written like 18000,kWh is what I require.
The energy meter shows 50804.6,kWh
